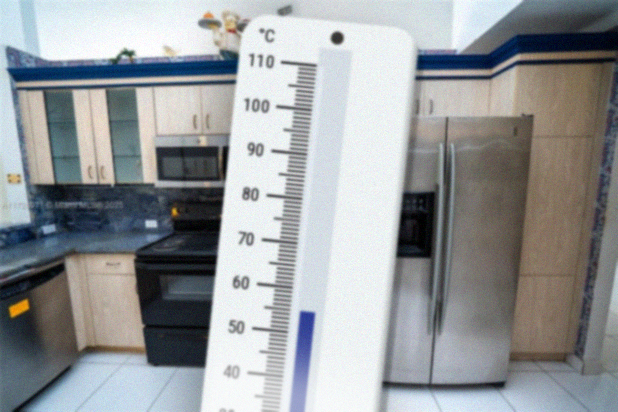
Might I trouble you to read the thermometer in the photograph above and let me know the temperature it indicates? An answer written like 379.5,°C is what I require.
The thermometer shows 55,°C
